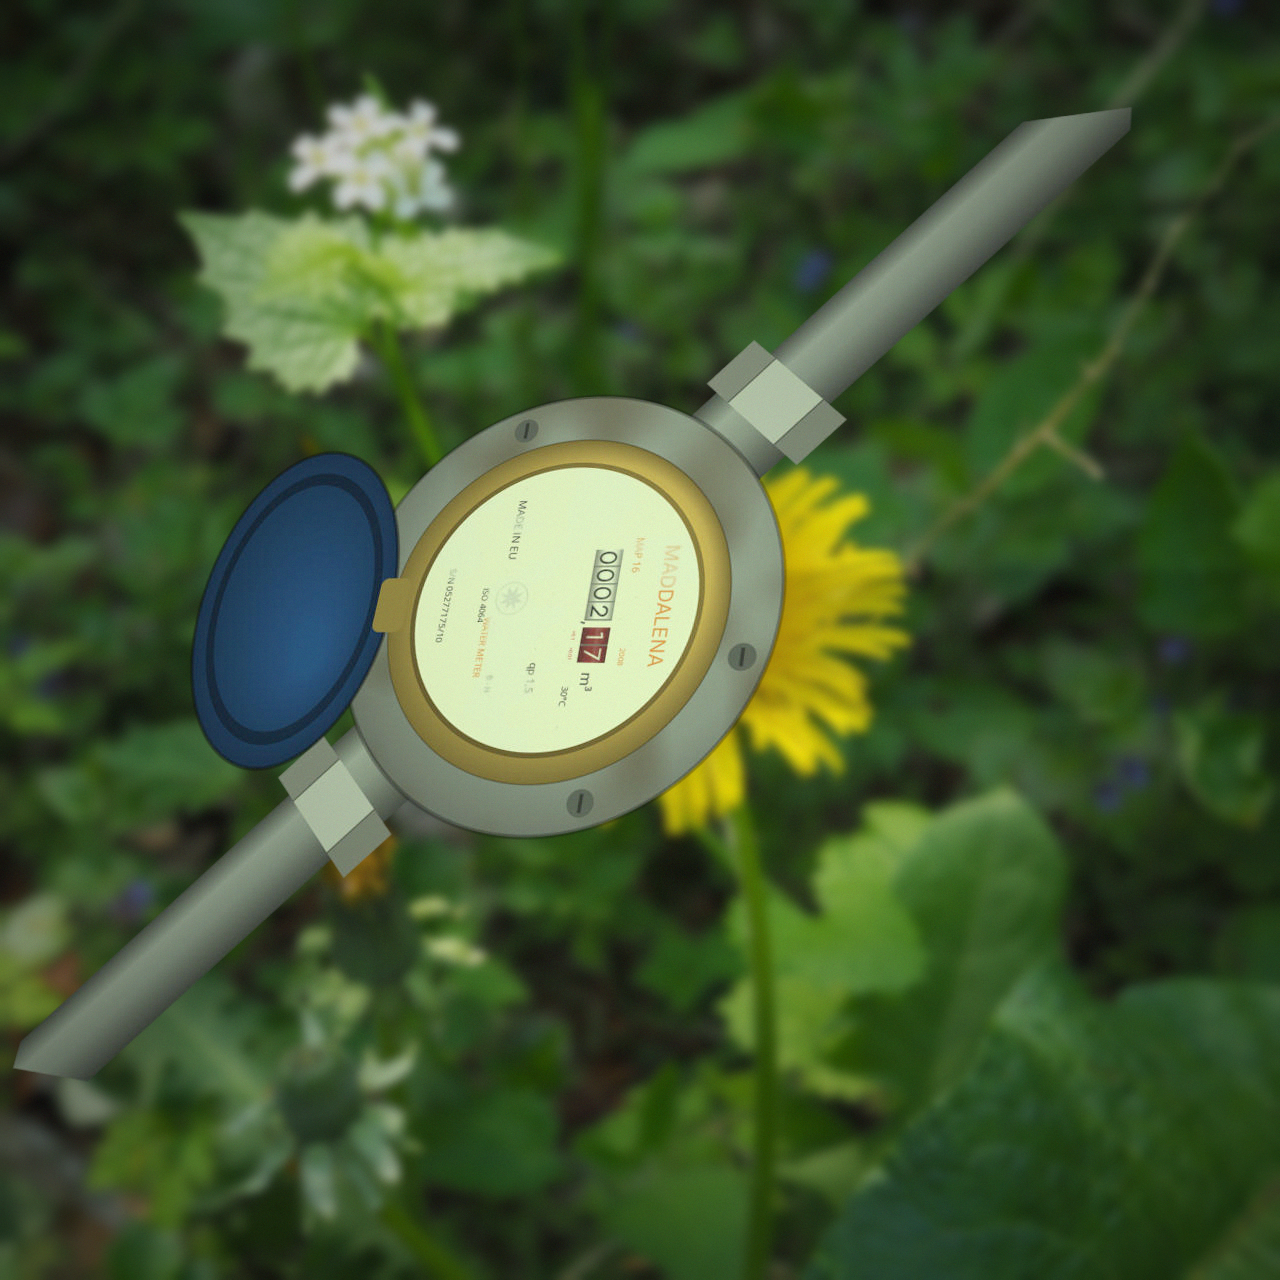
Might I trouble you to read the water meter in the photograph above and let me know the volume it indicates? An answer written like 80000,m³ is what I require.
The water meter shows 2.17,m³
